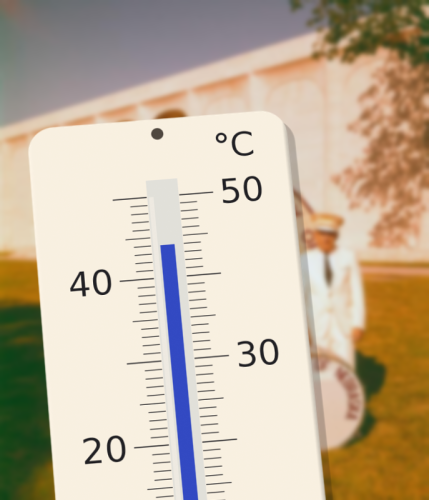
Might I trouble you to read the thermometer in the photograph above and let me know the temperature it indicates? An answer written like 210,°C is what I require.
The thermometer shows 44,°C
